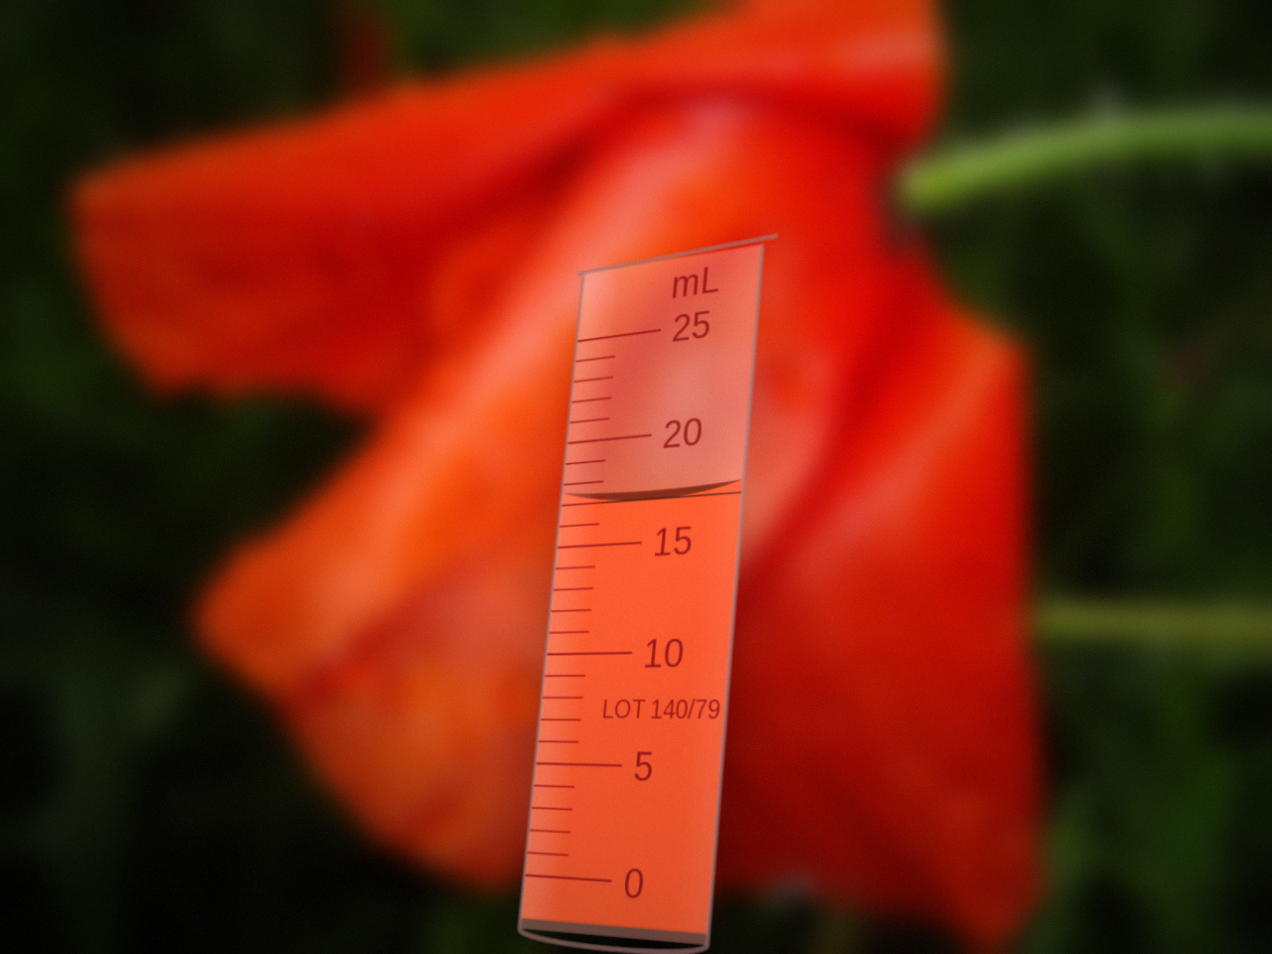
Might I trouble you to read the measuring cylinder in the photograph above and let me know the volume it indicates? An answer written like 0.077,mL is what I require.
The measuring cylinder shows 17,mL
